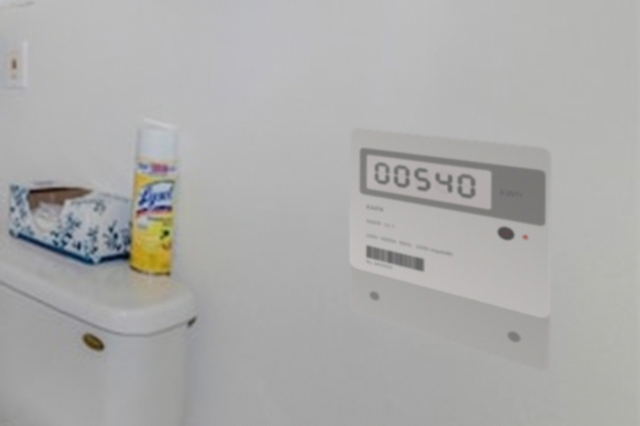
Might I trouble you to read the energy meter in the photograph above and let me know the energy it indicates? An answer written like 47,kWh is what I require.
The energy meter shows 540,kWh
